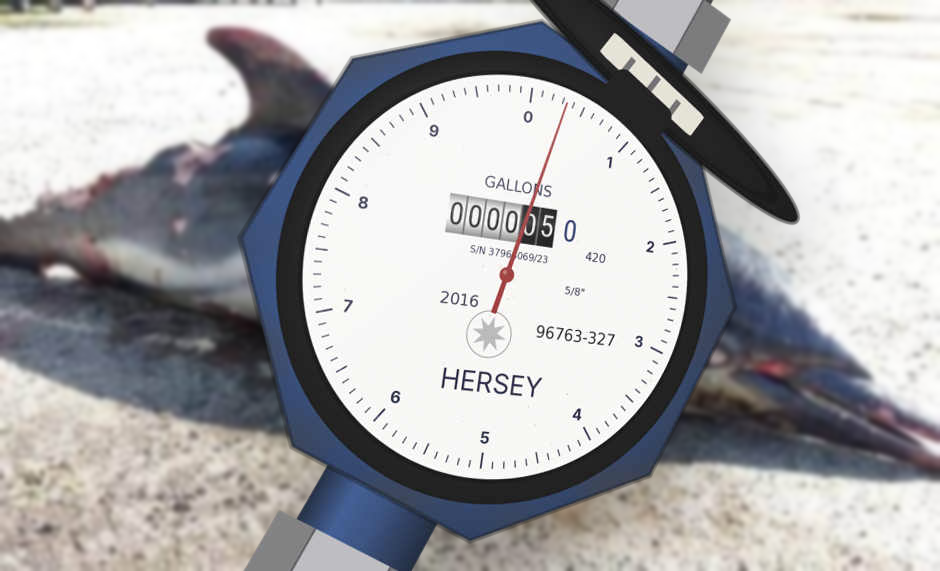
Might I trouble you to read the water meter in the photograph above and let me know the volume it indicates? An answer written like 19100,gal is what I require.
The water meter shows 50.3,gal
